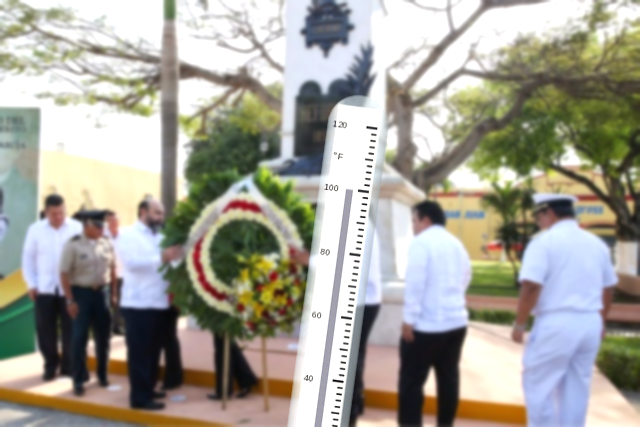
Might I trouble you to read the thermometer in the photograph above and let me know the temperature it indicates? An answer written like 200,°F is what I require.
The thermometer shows 100,°F
